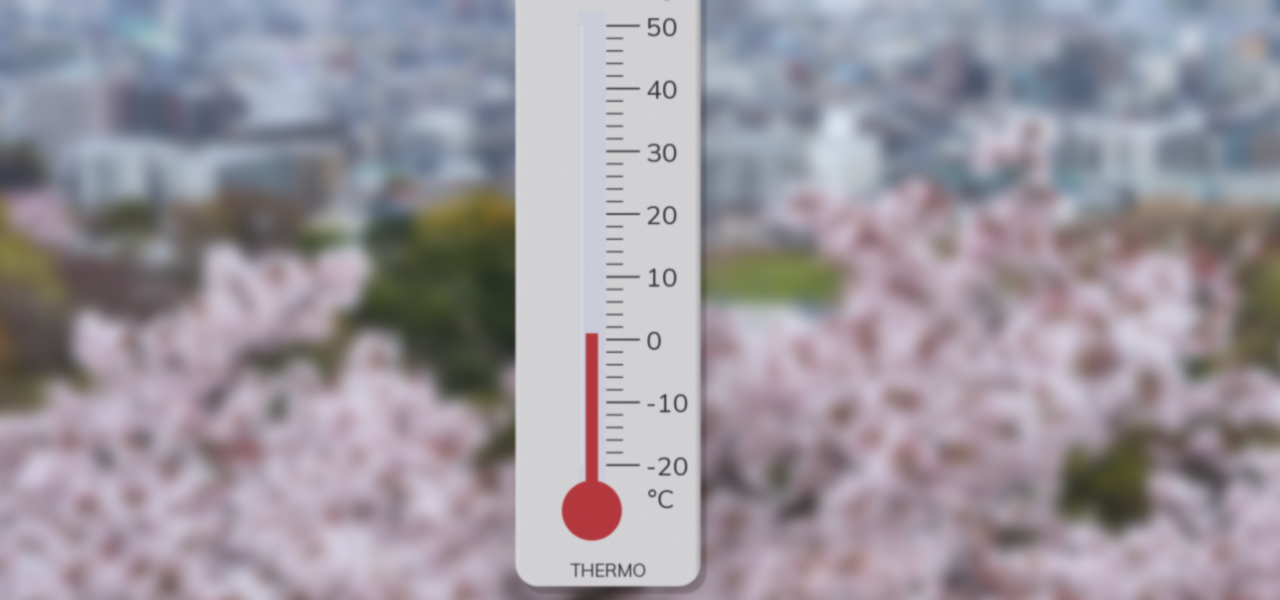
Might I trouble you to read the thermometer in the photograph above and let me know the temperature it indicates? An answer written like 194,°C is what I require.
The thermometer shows 1,°C
